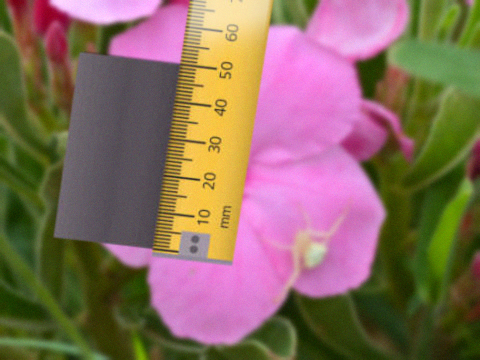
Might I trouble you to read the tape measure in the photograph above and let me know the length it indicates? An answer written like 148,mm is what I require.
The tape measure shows 50,mm
